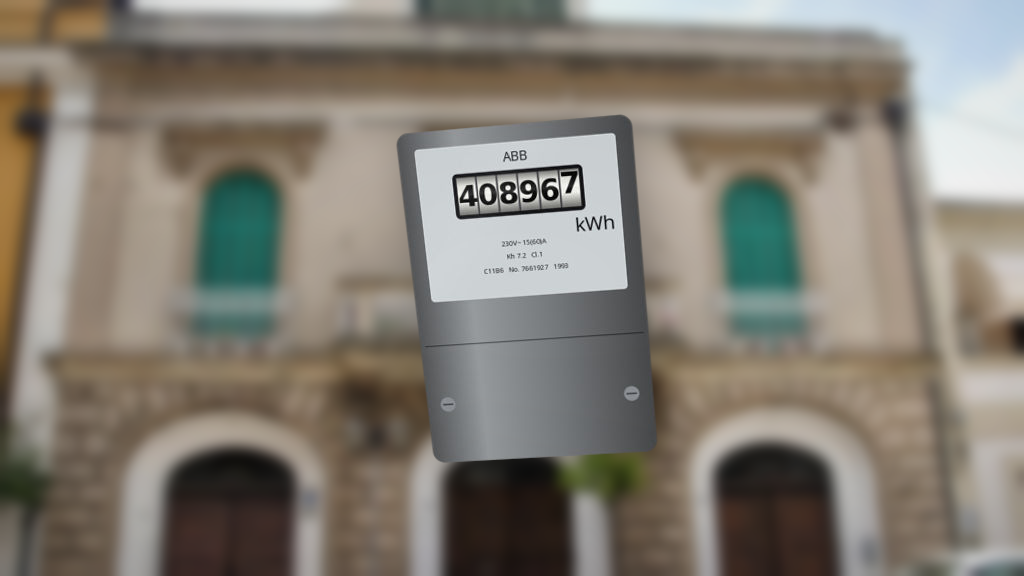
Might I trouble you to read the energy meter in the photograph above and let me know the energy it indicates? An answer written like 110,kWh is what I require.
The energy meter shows 408967,kWh
